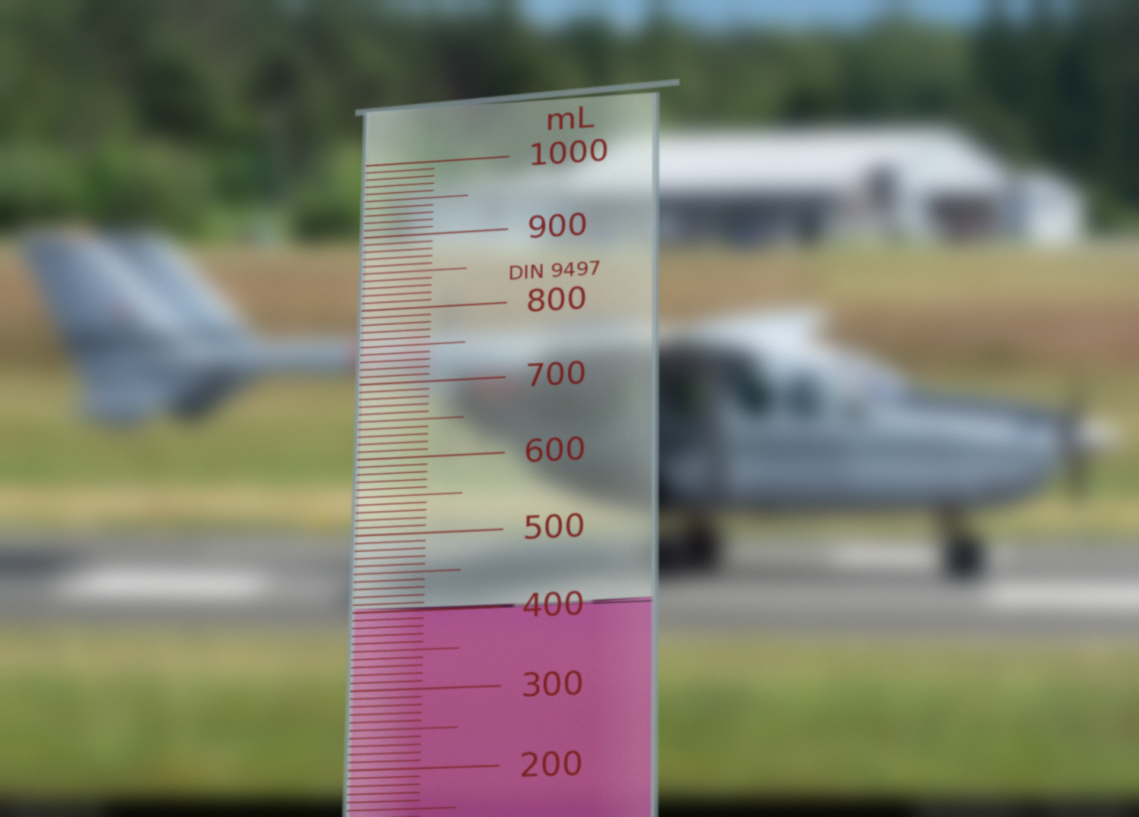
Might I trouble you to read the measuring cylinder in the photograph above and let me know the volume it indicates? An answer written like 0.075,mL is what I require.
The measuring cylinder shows 400,mL
